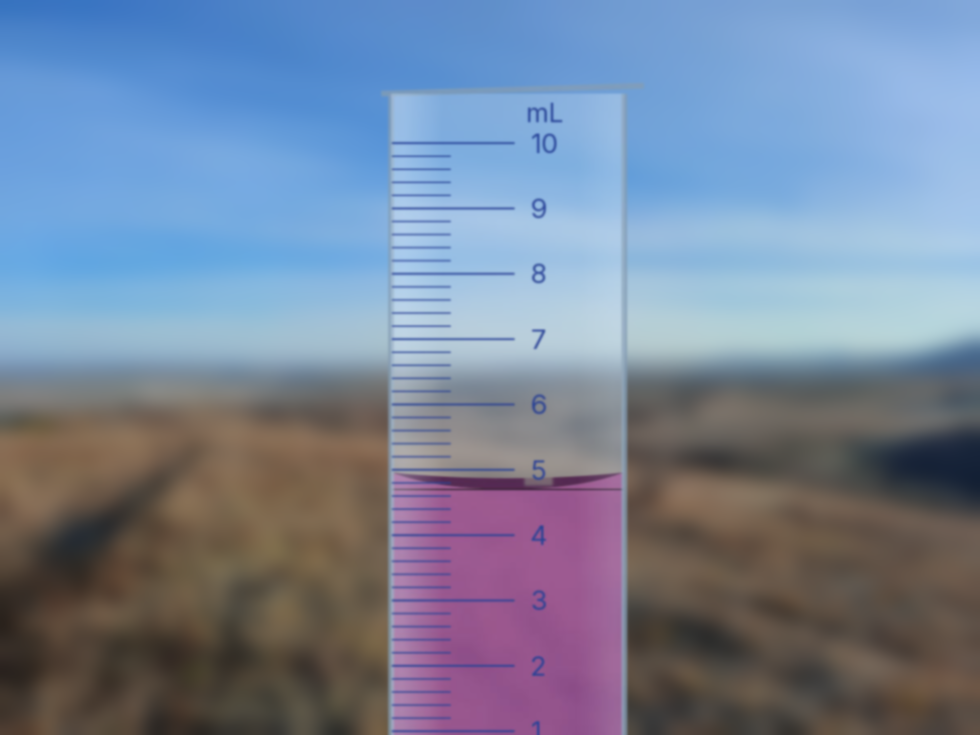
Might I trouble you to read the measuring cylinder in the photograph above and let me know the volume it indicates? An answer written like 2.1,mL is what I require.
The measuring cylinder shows 4.7,mL
